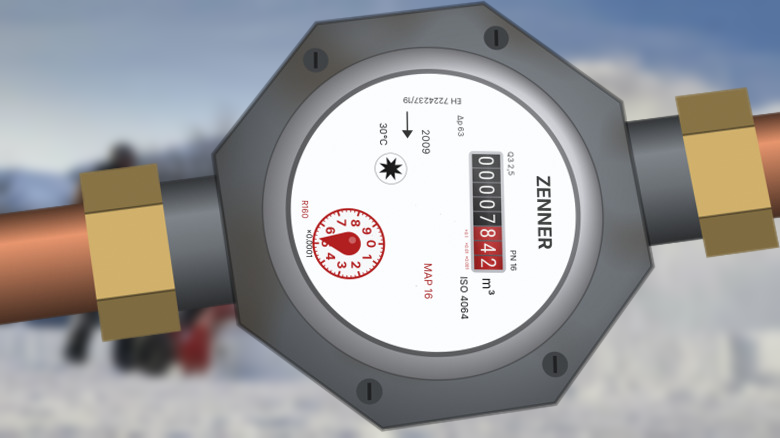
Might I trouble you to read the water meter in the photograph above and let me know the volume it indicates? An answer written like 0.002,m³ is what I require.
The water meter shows 7.8425,m³
